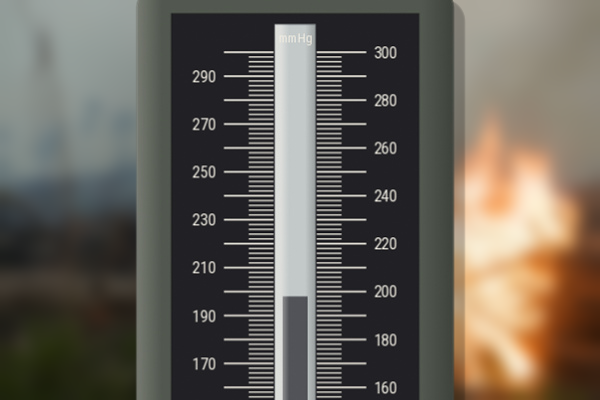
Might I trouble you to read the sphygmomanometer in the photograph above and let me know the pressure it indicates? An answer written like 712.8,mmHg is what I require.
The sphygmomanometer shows 198,mmHg
